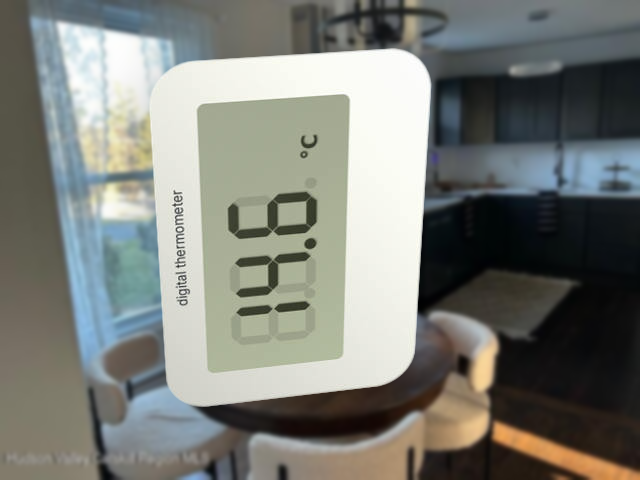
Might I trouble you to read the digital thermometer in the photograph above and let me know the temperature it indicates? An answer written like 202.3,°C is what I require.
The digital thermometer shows 14.6,°C
